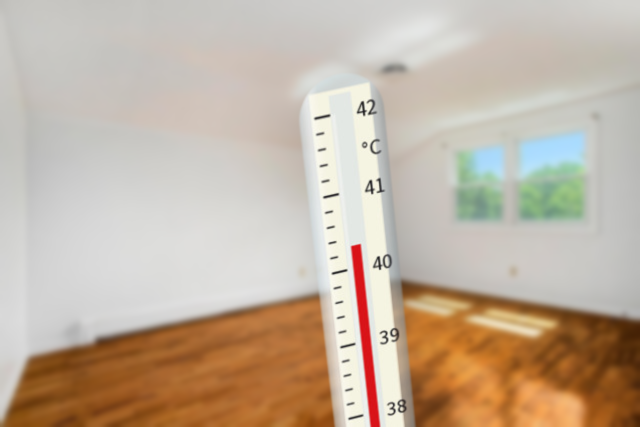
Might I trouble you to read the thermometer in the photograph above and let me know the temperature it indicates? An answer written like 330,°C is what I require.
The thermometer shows 40.3,°C
